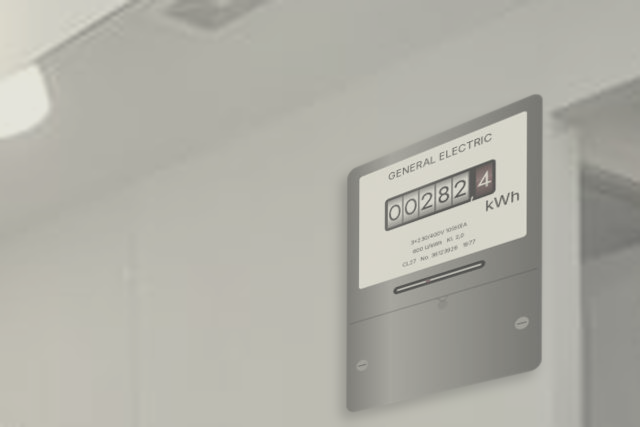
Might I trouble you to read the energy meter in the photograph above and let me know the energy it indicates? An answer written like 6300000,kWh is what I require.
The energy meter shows 282.4,kWh
